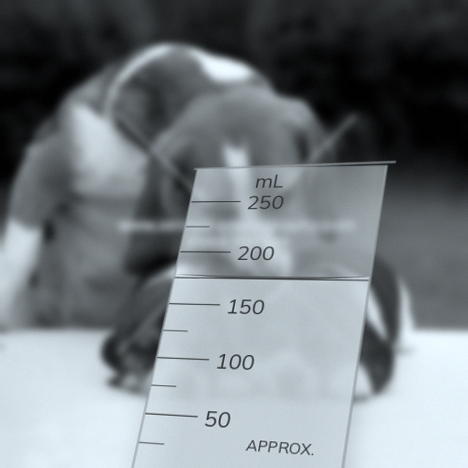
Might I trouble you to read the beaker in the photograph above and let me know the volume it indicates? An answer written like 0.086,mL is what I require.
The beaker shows 175,mL
